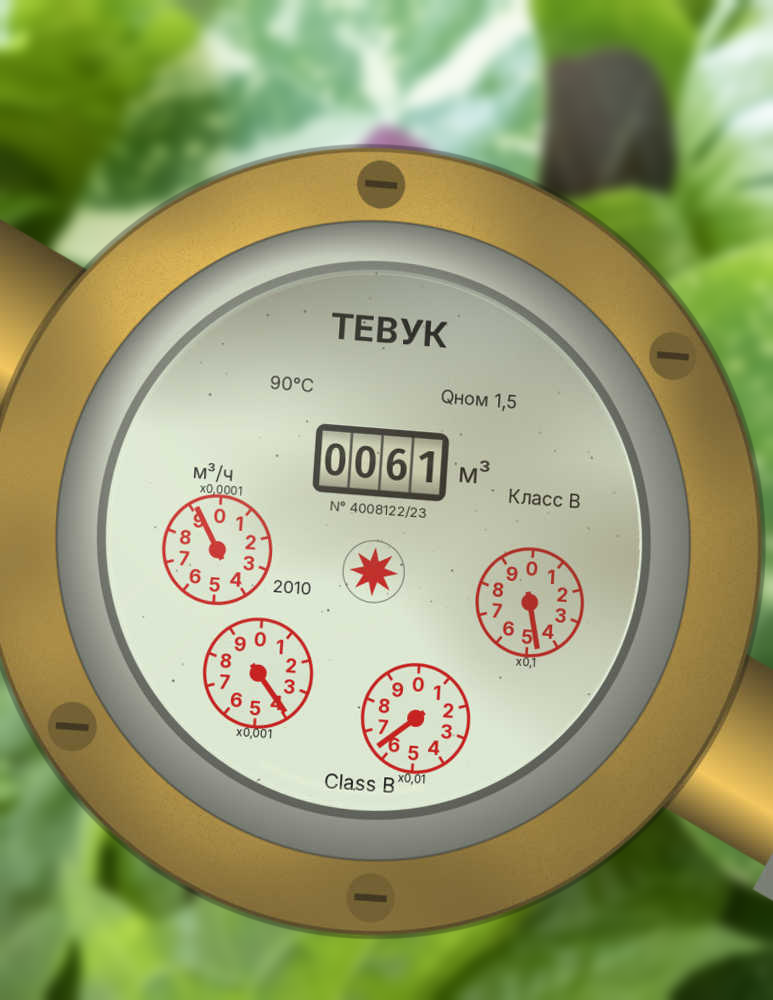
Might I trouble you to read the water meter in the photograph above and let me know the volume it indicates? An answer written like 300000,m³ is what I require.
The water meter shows 61.4639,m³
